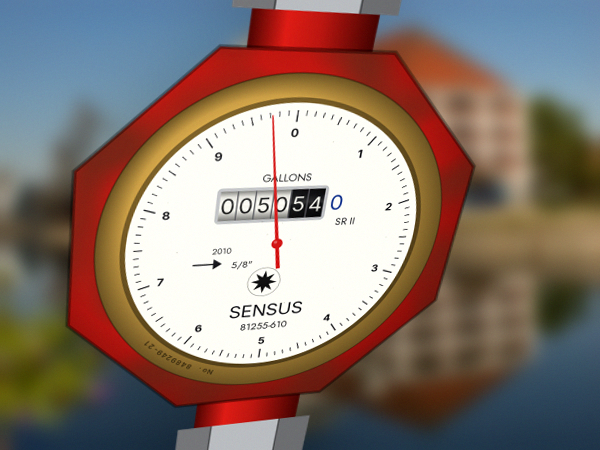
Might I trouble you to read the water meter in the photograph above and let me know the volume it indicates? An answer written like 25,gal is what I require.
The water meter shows 50539.7,gal
